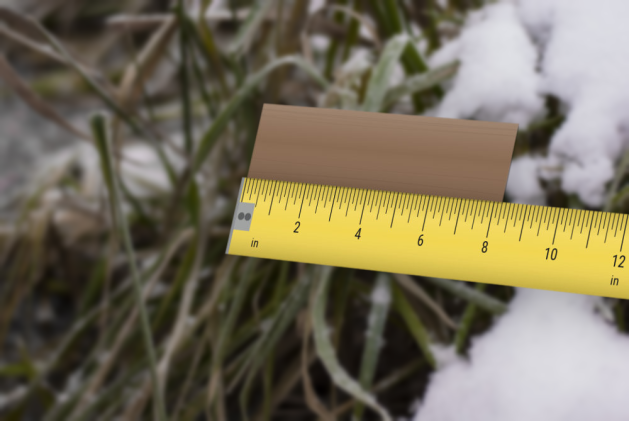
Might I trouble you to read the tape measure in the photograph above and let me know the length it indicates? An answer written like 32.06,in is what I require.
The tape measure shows 8.25,in
